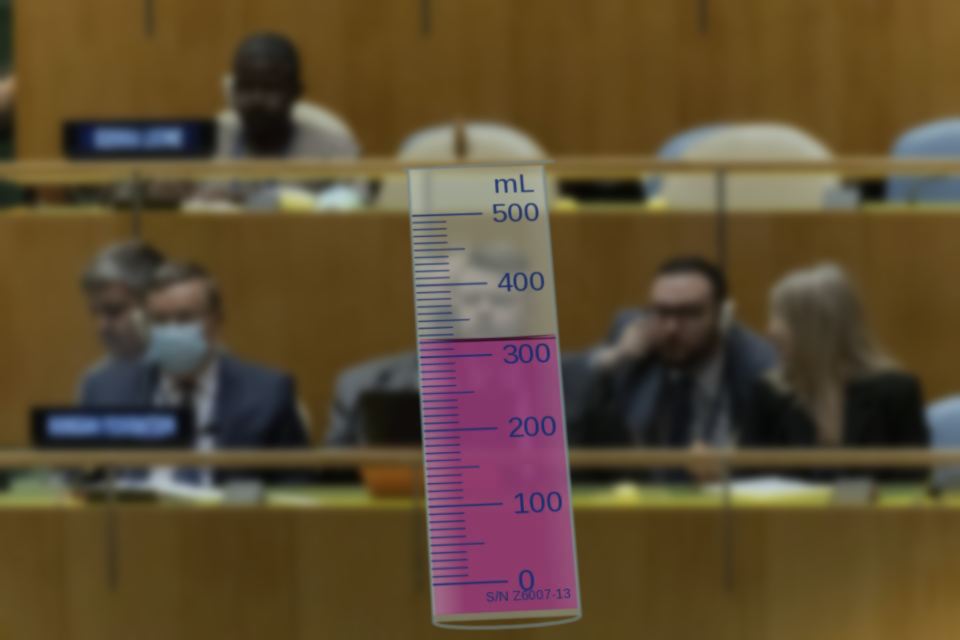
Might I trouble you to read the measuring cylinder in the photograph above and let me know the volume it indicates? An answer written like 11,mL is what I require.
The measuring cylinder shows 320,mL
